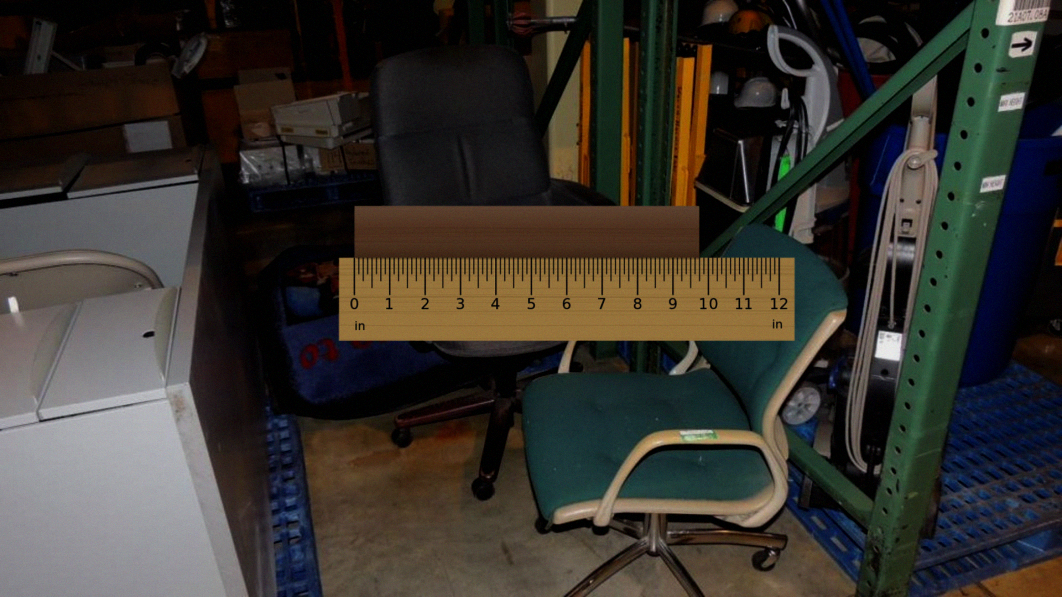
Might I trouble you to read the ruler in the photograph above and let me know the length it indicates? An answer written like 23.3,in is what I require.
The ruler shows 9.75,in
